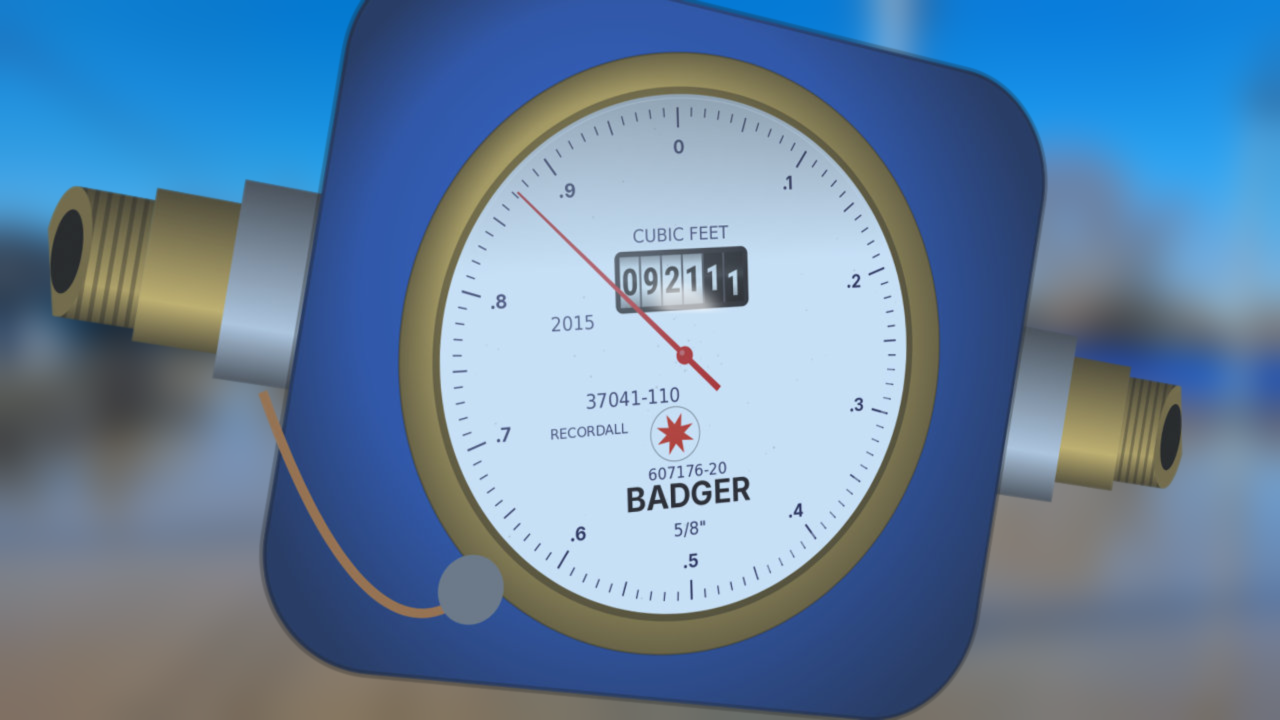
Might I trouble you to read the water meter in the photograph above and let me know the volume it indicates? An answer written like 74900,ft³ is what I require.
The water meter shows 92110.87,ft³
